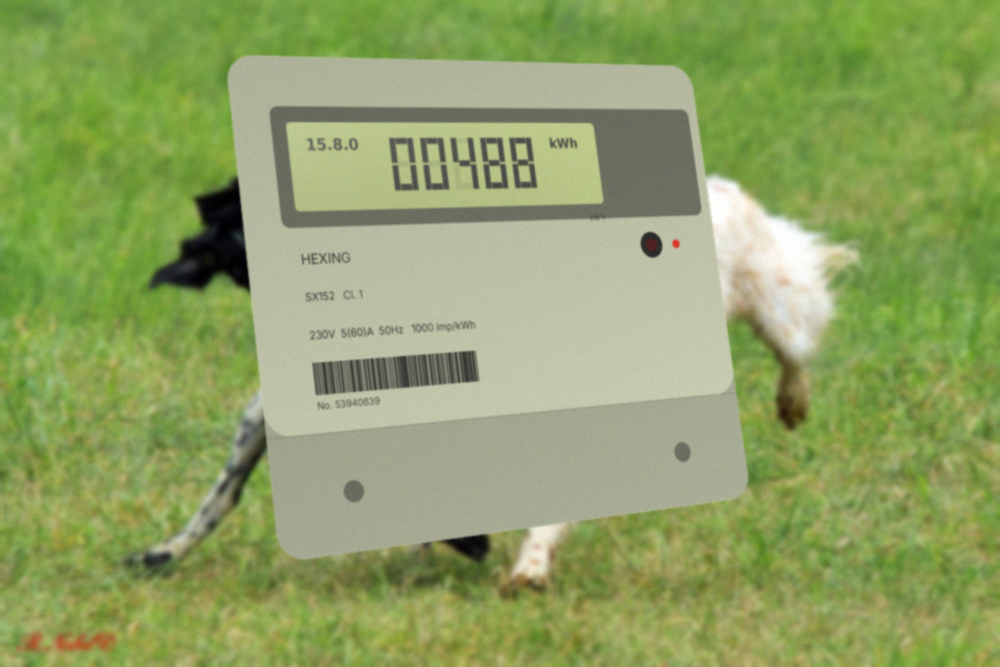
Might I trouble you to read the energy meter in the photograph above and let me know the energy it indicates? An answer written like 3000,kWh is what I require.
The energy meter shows 488,kWh
